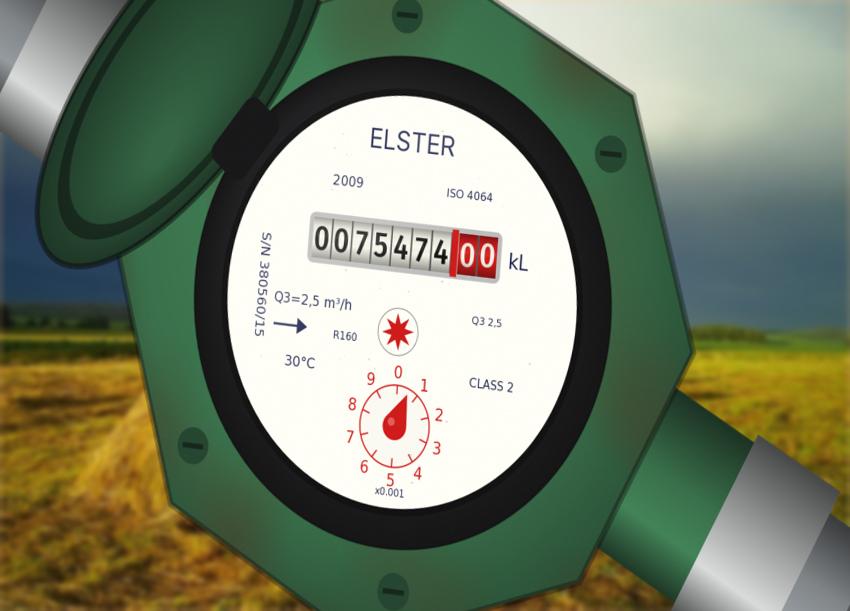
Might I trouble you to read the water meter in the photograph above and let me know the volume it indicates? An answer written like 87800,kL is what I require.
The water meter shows 75474.000,kL
